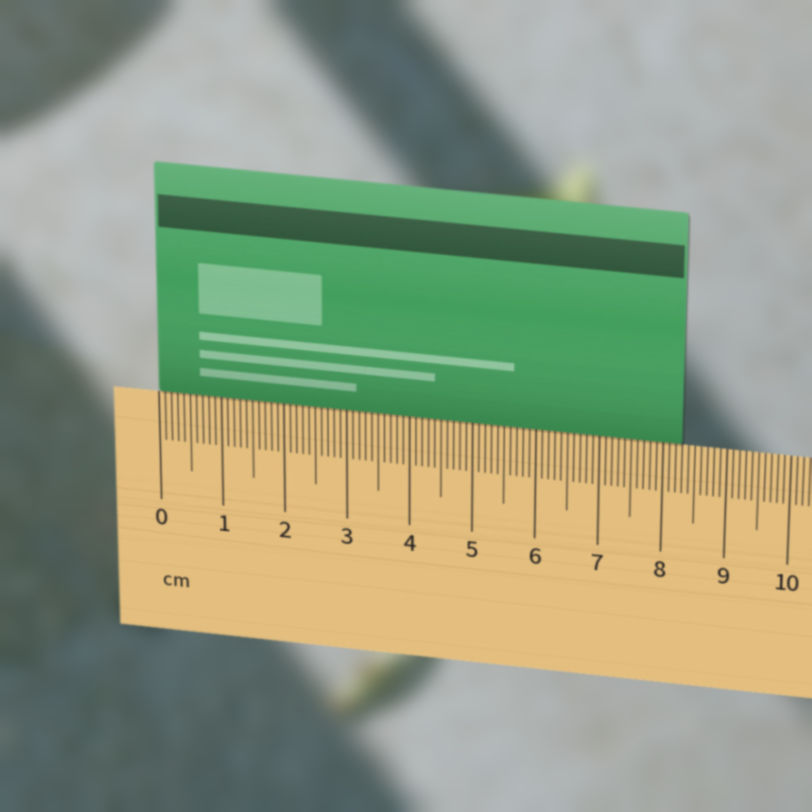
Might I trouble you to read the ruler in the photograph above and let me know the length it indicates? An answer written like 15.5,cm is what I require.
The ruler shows 8.3,cm
